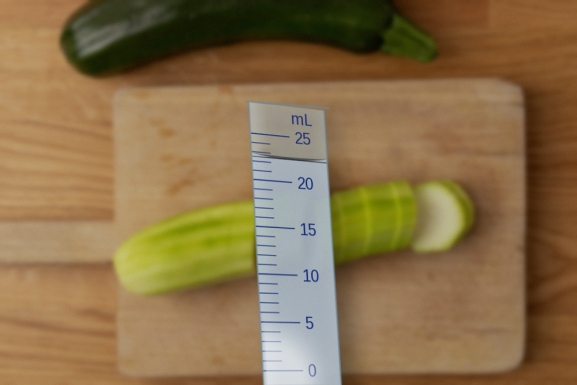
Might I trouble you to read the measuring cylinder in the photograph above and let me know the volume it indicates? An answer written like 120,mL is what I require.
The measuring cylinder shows 22.5,mL
